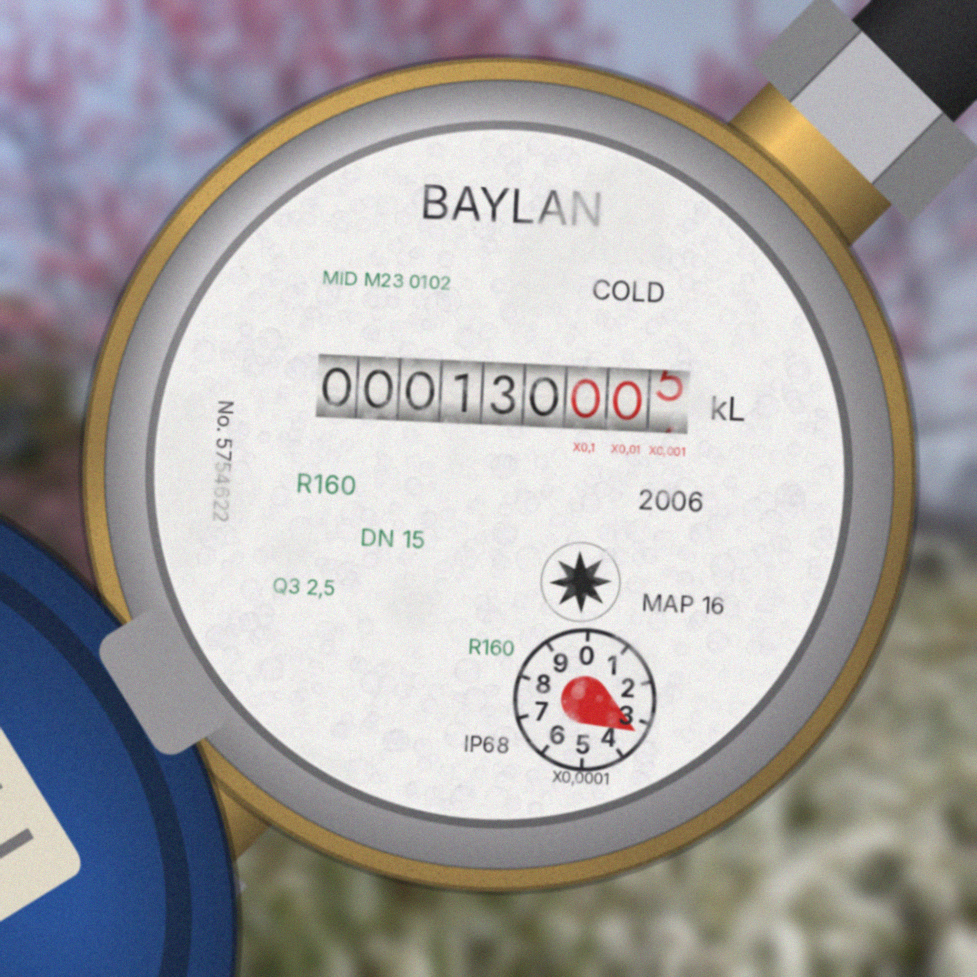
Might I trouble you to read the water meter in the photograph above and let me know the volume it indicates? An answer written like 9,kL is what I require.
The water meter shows 130.0053,kL
